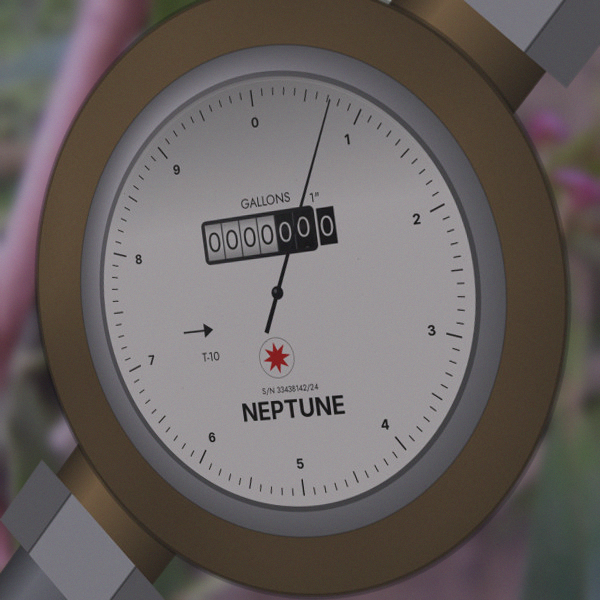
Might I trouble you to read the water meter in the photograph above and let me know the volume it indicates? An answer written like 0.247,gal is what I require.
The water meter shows 0.7,gal
